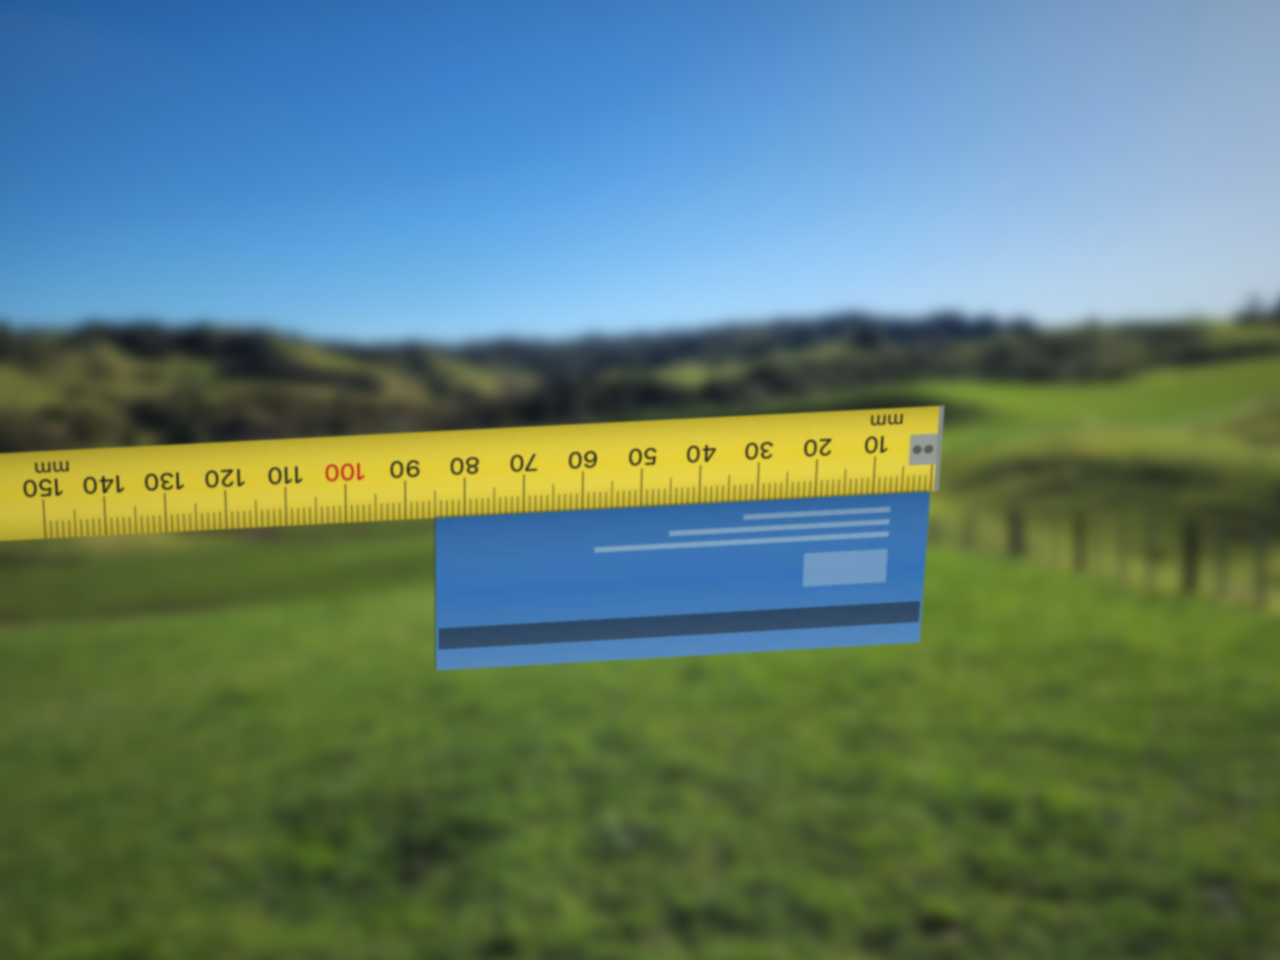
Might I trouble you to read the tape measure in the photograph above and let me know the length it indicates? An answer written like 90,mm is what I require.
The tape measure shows 85,mm
